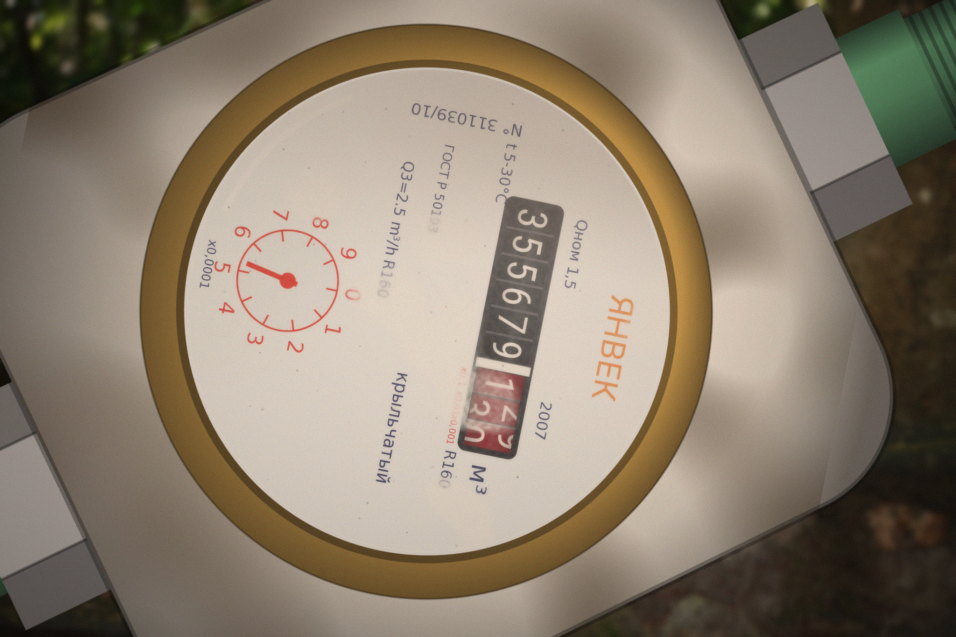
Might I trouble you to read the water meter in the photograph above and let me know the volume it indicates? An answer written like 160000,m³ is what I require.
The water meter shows 355679.1295,m³
